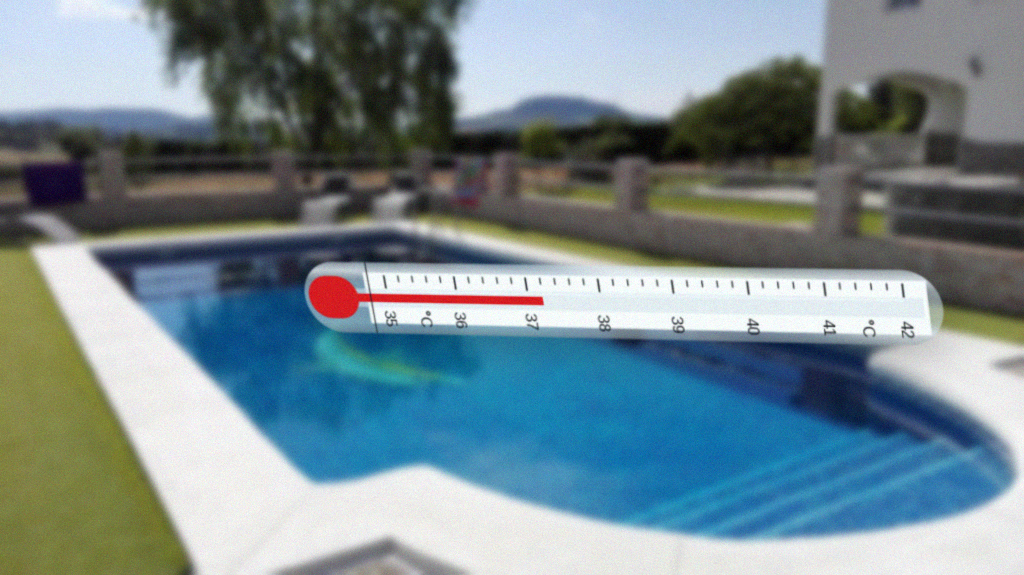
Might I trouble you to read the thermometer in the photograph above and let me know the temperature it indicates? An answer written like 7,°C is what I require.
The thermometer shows 37.2,°C
